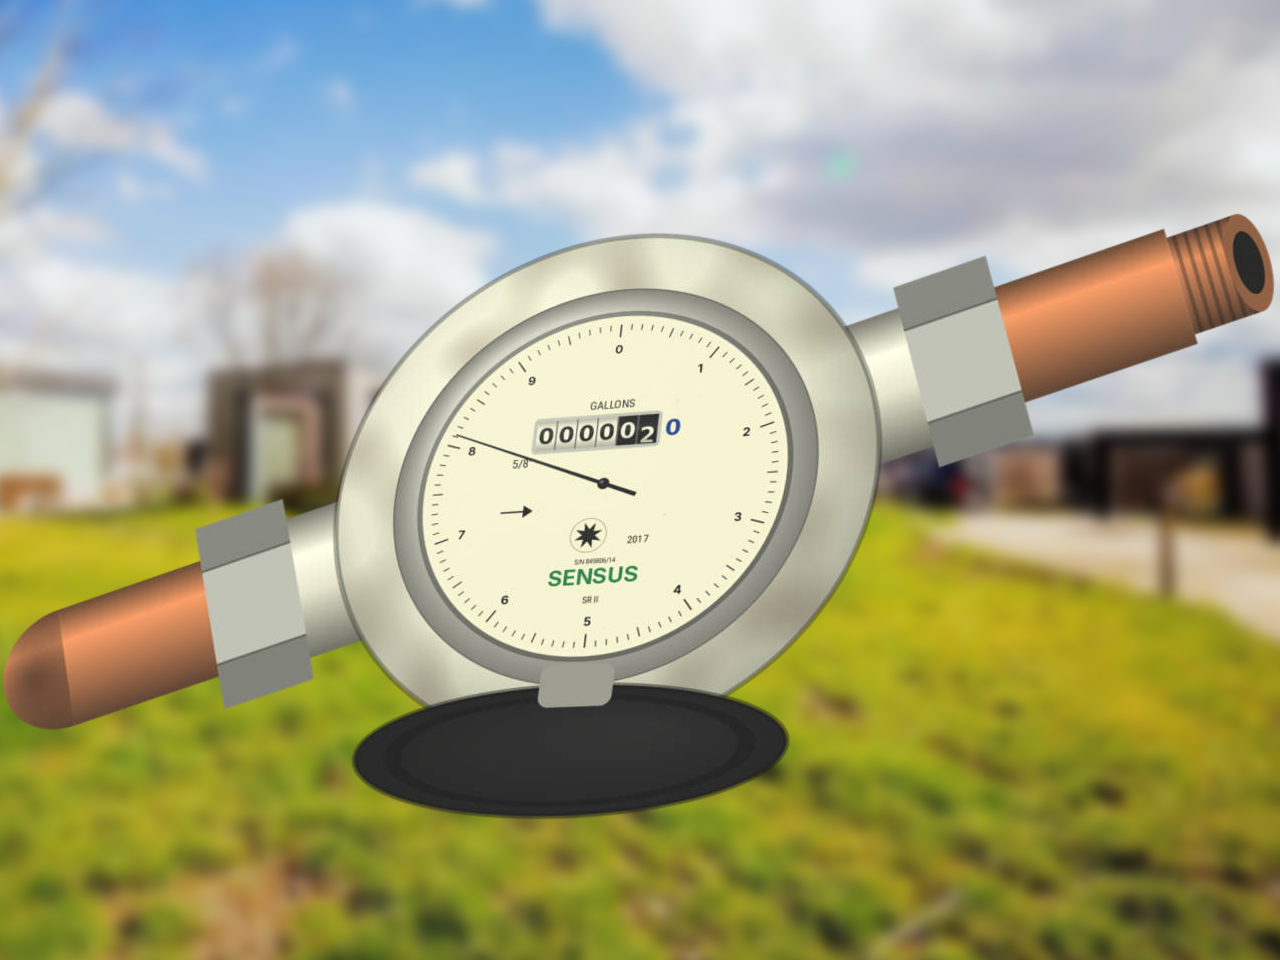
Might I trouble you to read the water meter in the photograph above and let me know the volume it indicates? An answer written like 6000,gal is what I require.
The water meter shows 18.1,gal
